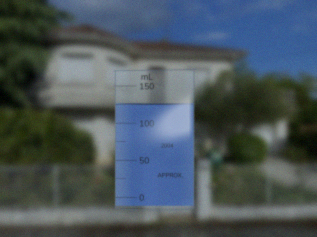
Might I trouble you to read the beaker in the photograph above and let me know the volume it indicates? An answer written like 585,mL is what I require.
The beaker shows 125,mL
